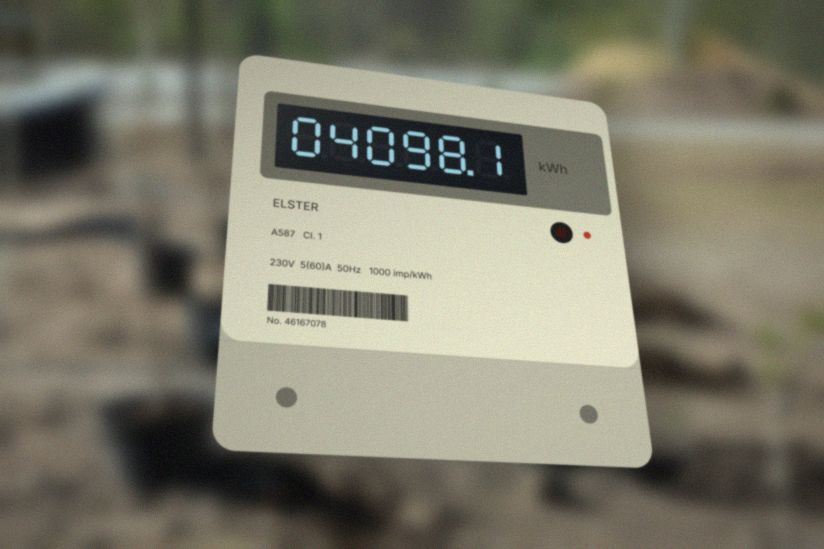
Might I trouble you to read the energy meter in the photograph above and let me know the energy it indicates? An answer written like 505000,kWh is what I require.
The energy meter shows 4098.1,kWh
